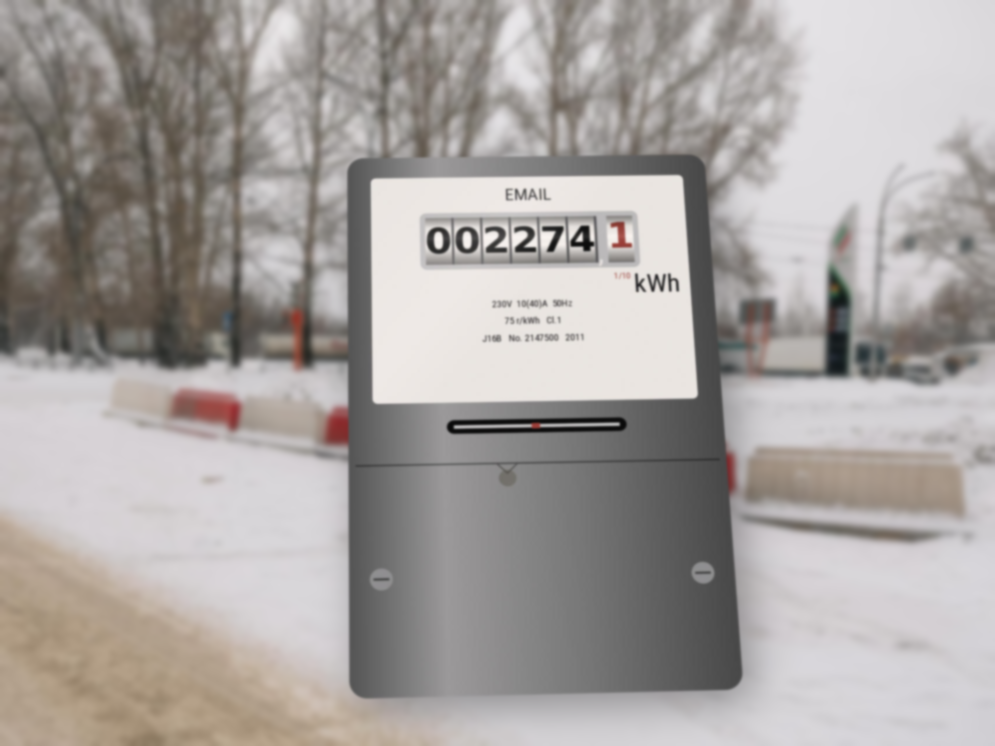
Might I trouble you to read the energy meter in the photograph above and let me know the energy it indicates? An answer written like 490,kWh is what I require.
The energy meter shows 2274.1,kWh
